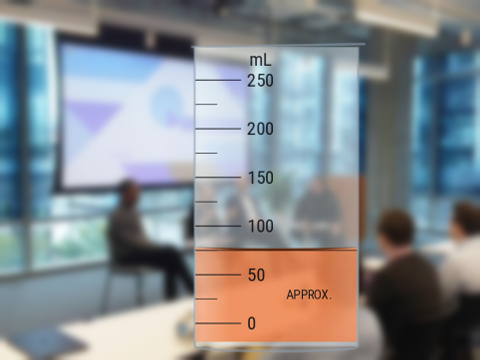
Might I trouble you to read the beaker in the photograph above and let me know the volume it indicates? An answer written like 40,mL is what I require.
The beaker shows 75,mL
